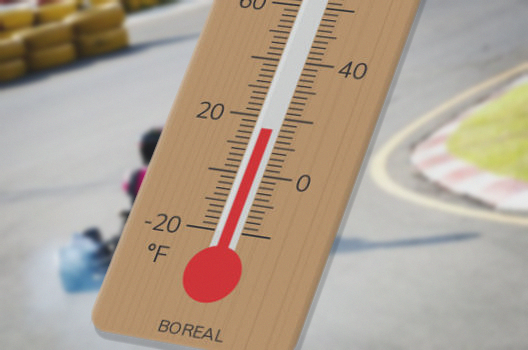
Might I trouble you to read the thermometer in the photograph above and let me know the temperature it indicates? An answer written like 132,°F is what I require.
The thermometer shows 16,°F
